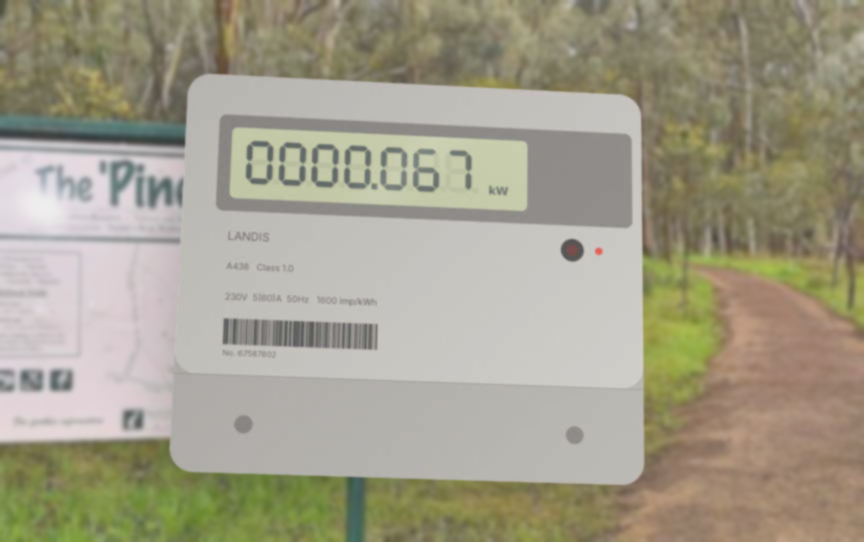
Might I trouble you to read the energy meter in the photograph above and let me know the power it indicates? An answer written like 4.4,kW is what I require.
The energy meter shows 0.067,kW
